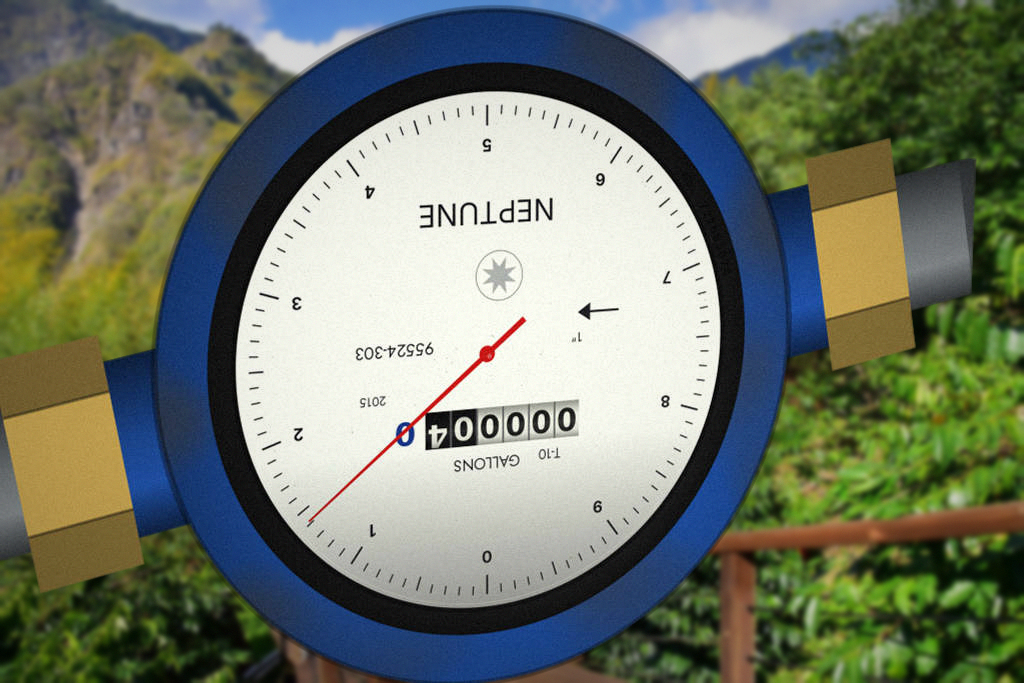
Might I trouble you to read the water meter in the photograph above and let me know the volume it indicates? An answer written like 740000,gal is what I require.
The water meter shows 41.4,gal
